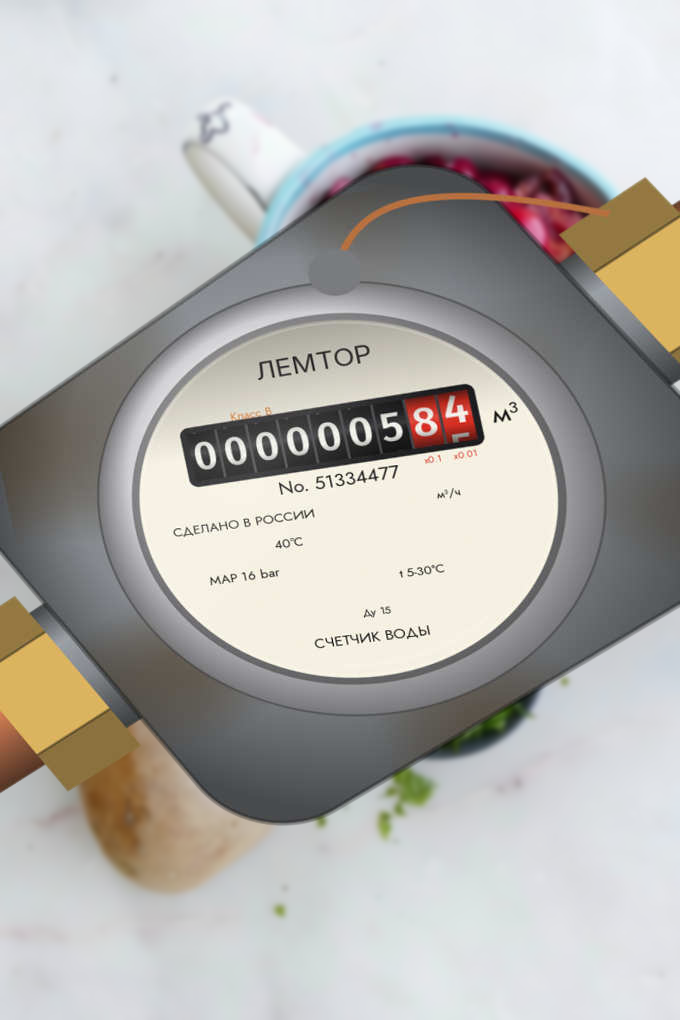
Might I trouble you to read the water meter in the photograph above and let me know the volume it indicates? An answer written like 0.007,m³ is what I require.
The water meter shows 5.84,m³
